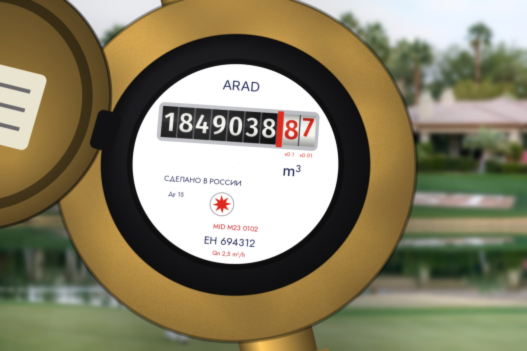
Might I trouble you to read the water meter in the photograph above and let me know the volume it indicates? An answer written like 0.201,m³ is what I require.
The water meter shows 1849038.87,m³
